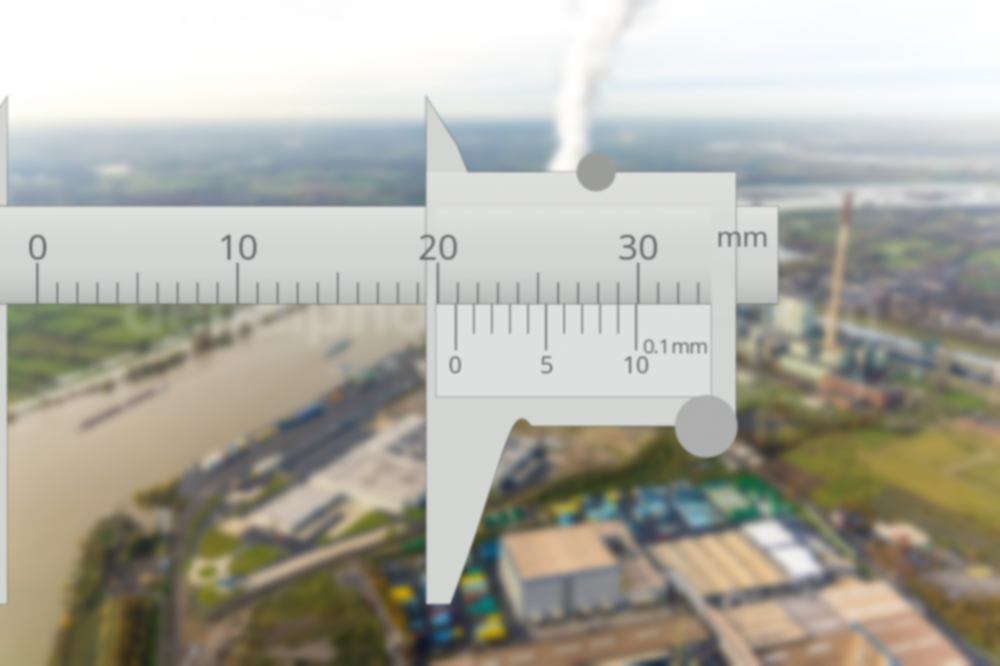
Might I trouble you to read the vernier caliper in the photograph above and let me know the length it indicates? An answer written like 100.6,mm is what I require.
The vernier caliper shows 20.9,mm
